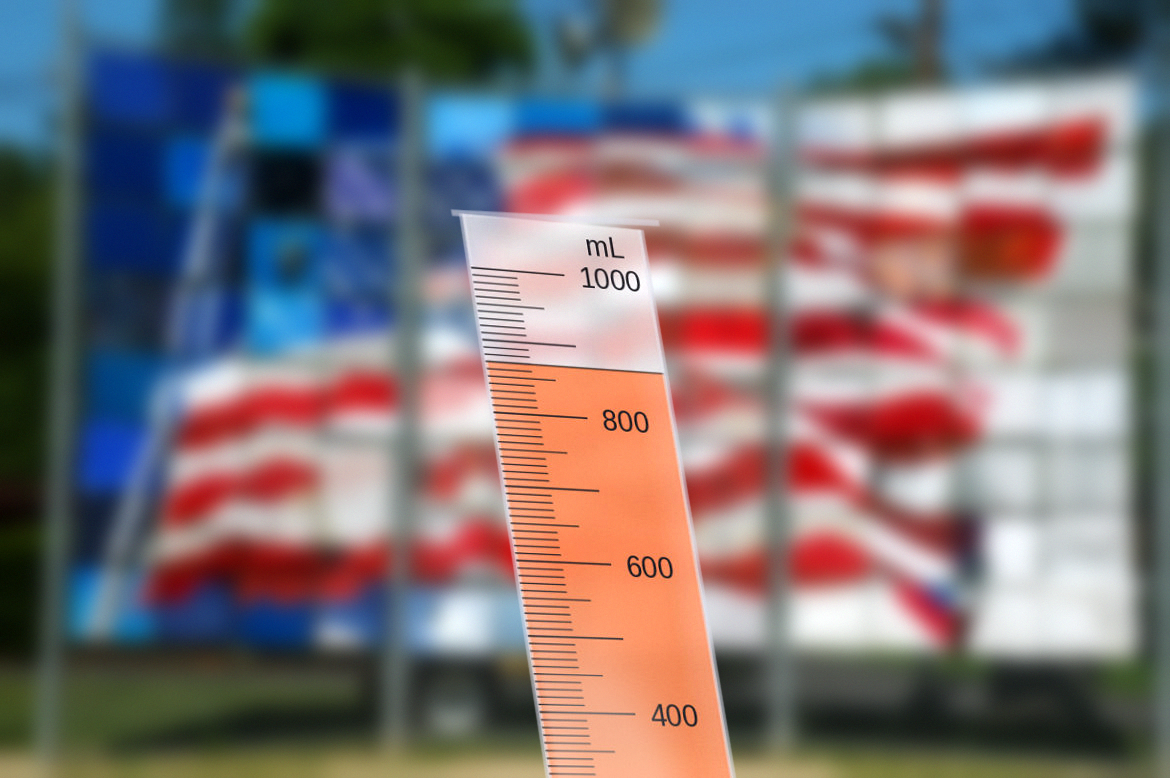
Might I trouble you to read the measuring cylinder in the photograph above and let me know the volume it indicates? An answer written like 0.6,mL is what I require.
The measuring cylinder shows 870,mL
